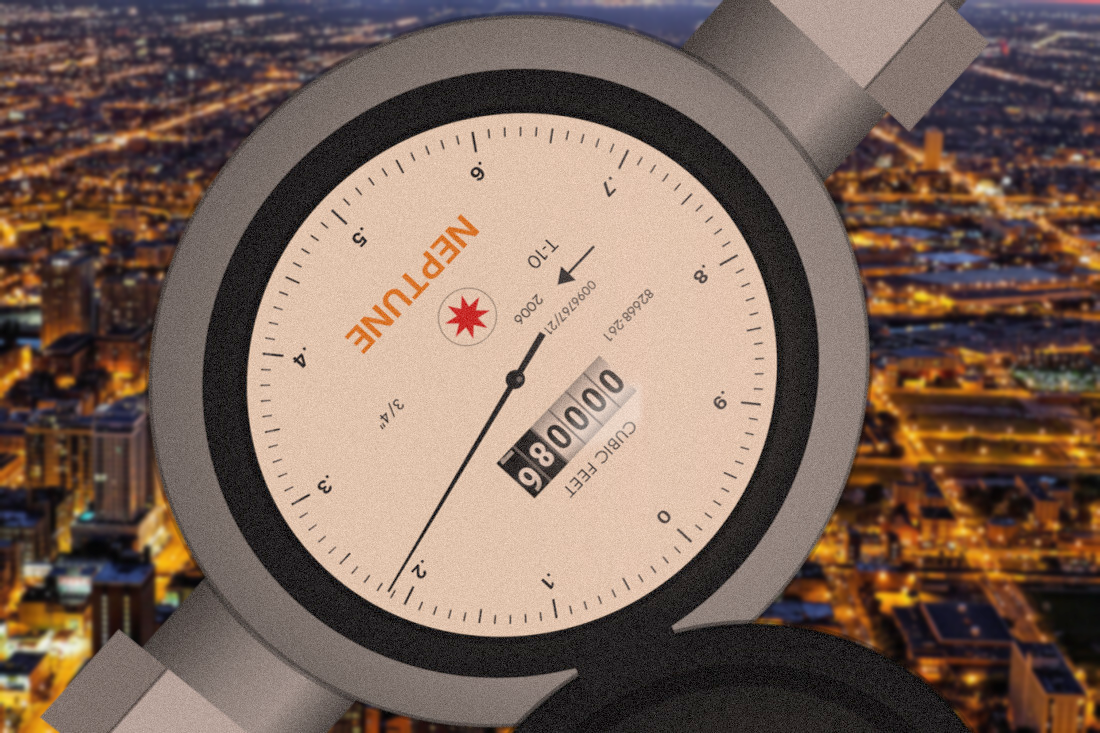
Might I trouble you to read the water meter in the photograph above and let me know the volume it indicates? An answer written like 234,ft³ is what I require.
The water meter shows 86.21,ft³
